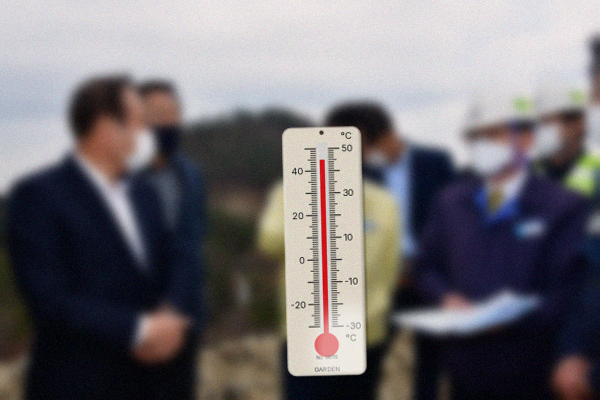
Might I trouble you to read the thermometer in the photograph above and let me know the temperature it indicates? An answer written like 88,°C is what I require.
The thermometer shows 45,°C
